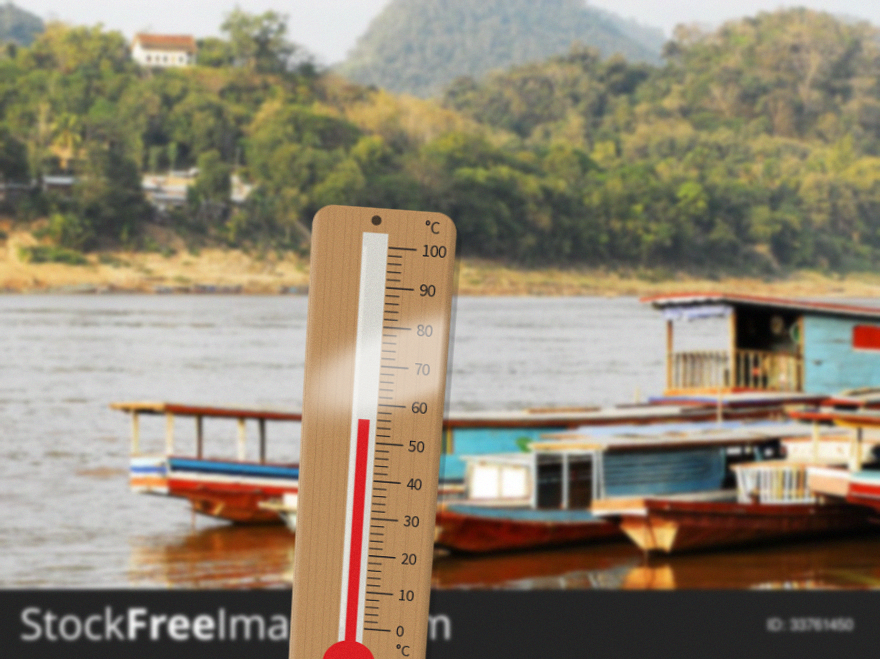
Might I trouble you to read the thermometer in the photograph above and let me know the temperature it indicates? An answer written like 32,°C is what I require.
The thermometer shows 56,°C
